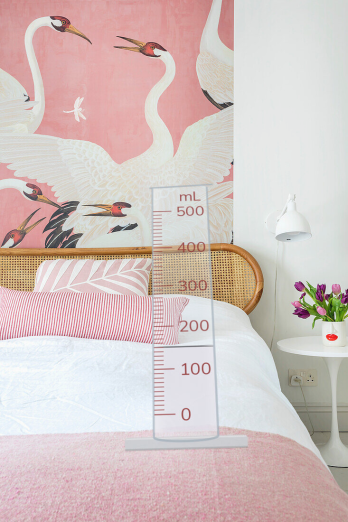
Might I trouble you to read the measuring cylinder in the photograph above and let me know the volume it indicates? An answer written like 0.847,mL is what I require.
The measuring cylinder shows 150,mL
